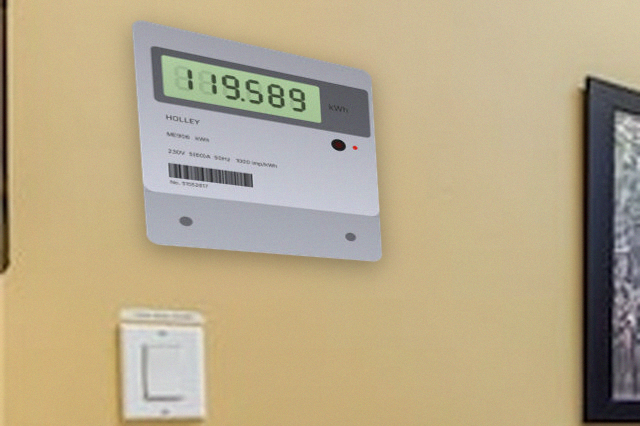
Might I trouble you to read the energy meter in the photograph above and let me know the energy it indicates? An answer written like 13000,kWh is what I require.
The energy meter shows 119.589,kWh
